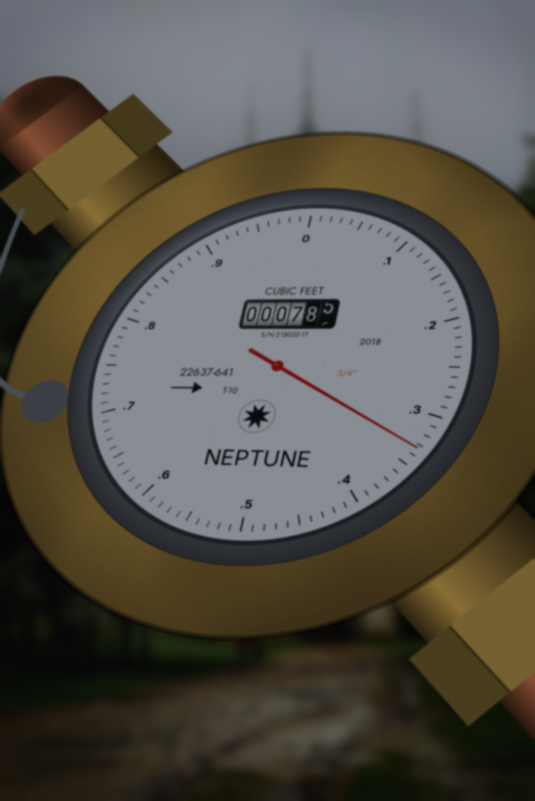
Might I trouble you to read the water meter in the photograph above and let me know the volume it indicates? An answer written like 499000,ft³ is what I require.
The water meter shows 785.33,ft³
